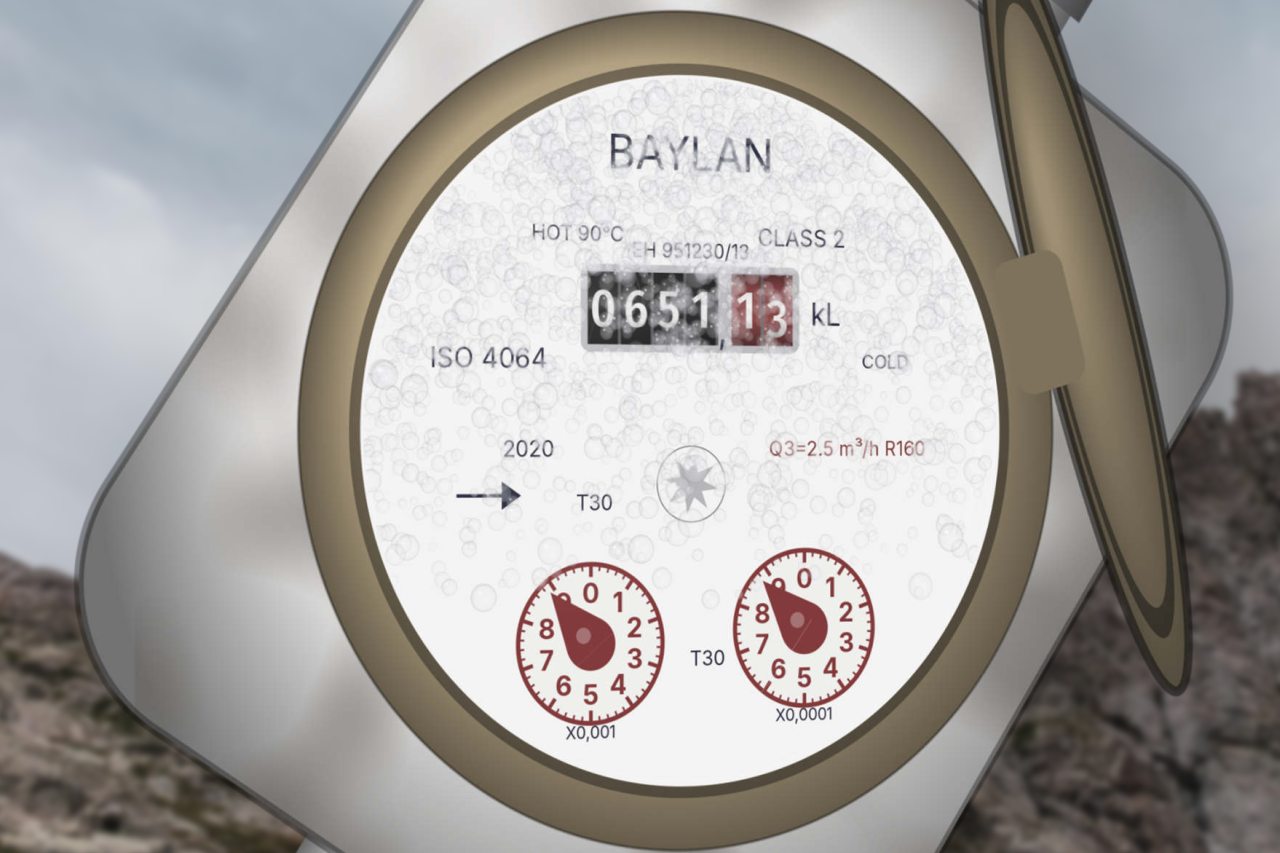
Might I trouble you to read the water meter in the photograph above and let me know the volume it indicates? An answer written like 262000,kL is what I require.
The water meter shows 651.1288,kL
